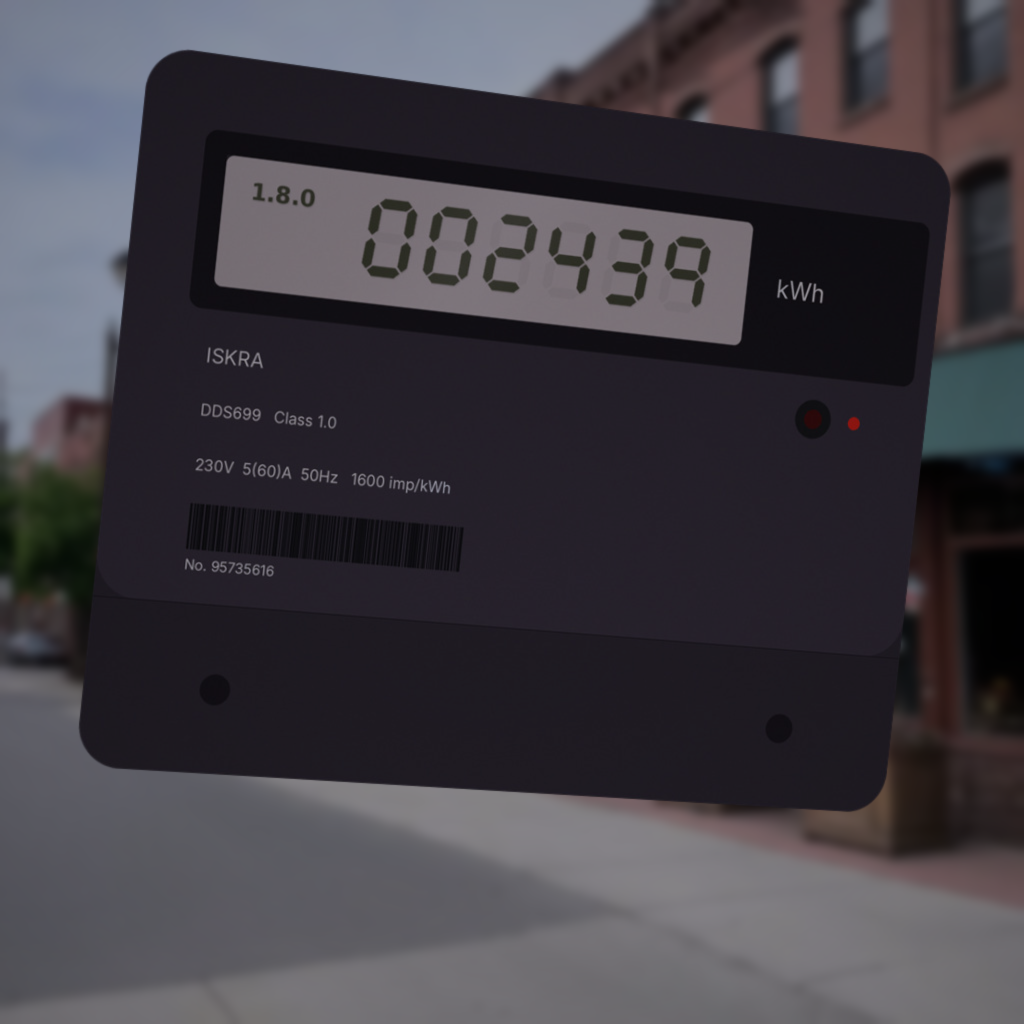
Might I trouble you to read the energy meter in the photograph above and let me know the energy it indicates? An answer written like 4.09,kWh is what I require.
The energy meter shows 2439,kWh
